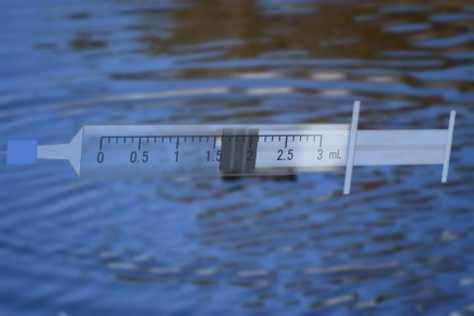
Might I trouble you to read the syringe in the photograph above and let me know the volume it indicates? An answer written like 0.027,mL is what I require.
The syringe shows 1.6,mL
